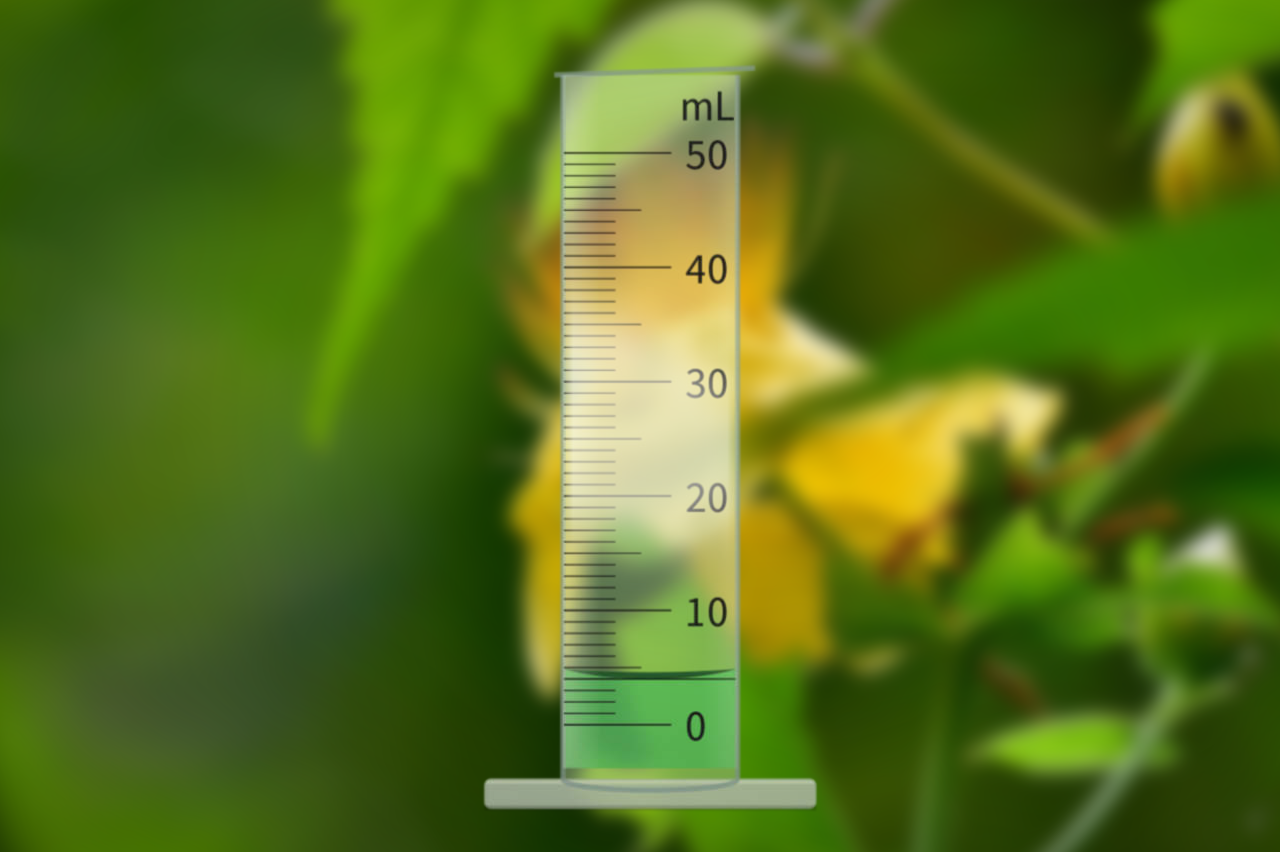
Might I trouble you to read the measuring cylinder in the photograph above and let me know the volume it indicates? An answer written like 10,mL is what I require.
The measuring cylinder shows 4,mL
